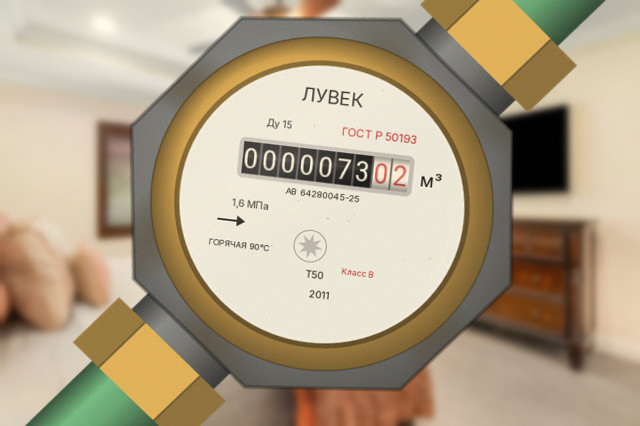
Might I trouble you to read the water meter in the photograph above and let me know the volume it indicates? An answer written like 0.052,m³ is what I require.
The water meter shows 73.02,m³
